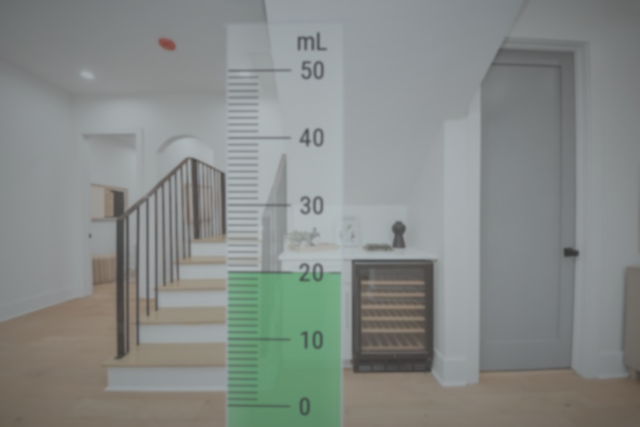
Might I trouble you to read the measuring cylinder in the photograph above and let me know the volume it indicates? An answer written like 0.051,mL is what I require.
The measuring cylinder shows 20,mL
